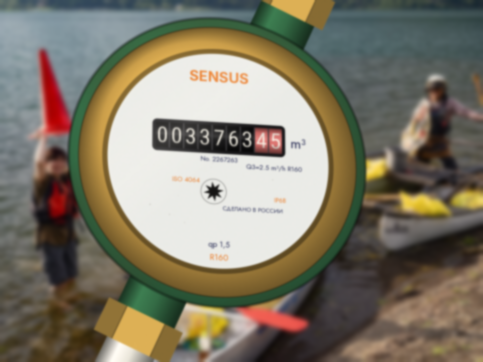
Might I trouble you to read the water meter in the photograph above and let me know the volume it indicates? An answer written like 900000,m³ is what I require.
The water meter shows 33763.45,m³
